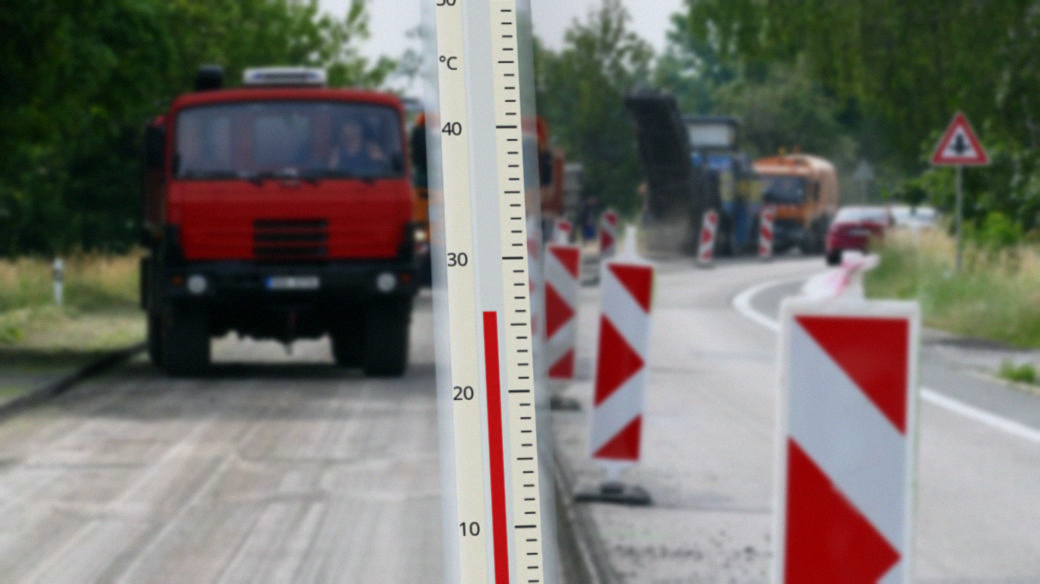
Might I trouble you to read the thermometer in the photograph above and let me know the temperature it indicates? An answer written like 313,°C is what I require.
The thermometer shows 26,°C
